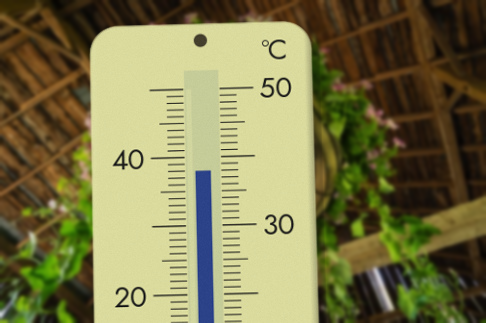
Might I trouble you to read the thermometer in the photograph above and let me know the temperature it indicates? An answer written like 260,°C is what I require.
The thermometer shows 38,°C
